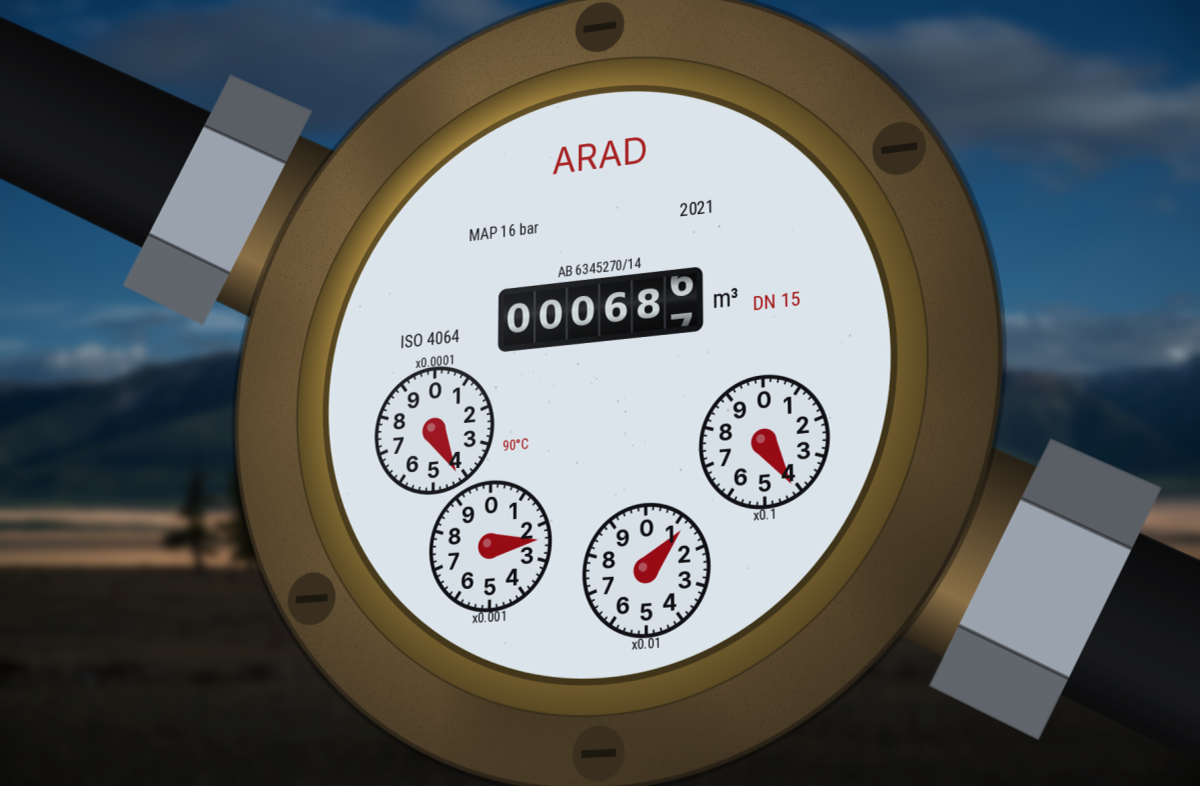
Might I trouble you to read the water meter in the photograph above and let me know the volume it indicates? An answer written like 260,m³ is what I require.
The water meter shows 686.4124,m³
